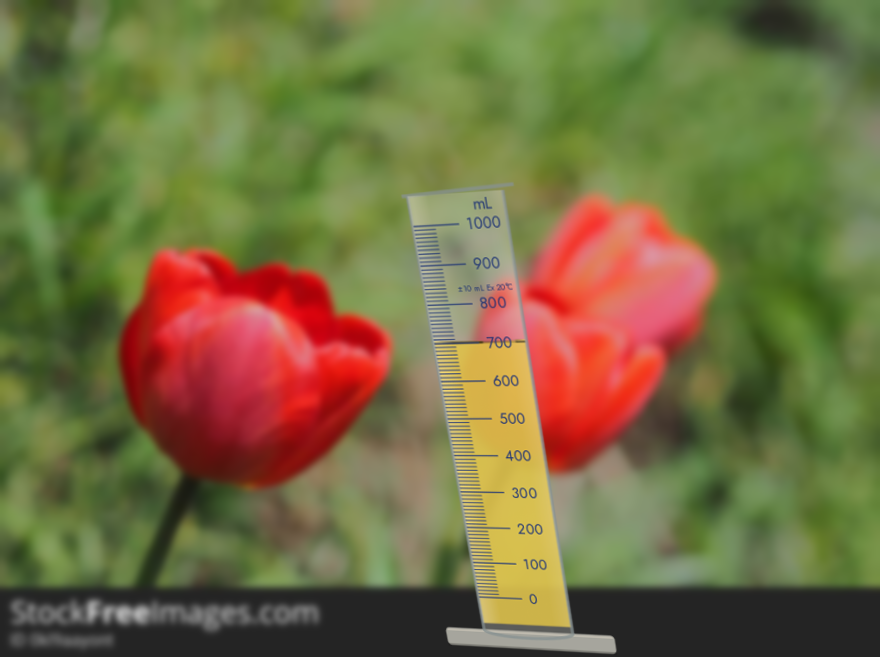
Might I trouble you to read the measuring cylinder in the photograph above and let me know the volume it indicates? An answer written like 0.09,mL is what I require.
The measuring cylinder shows 700,mL
